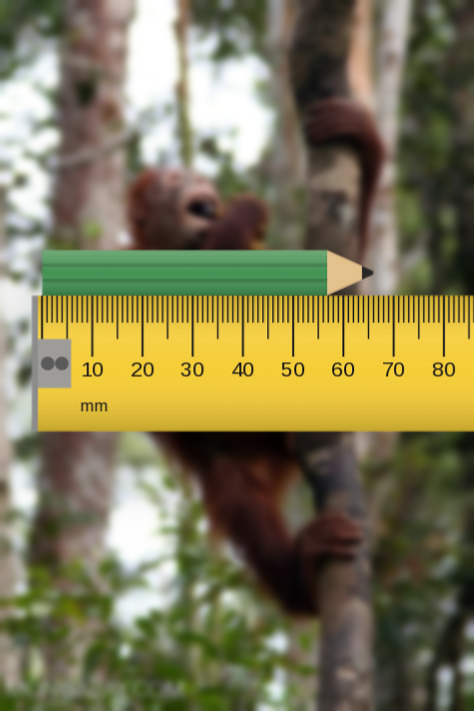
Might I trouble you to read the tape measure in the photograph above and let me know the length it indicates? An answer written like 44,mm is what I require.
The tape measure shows 66,mm
